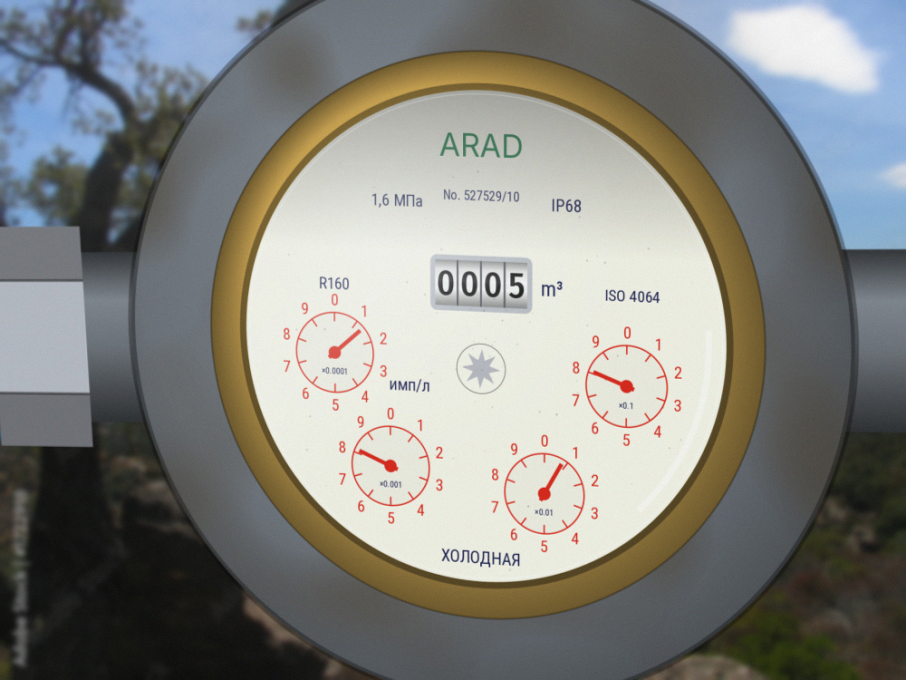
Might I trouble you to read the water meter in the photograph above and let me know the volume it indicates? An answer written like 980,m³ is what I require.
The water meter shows 5.8081,m³
